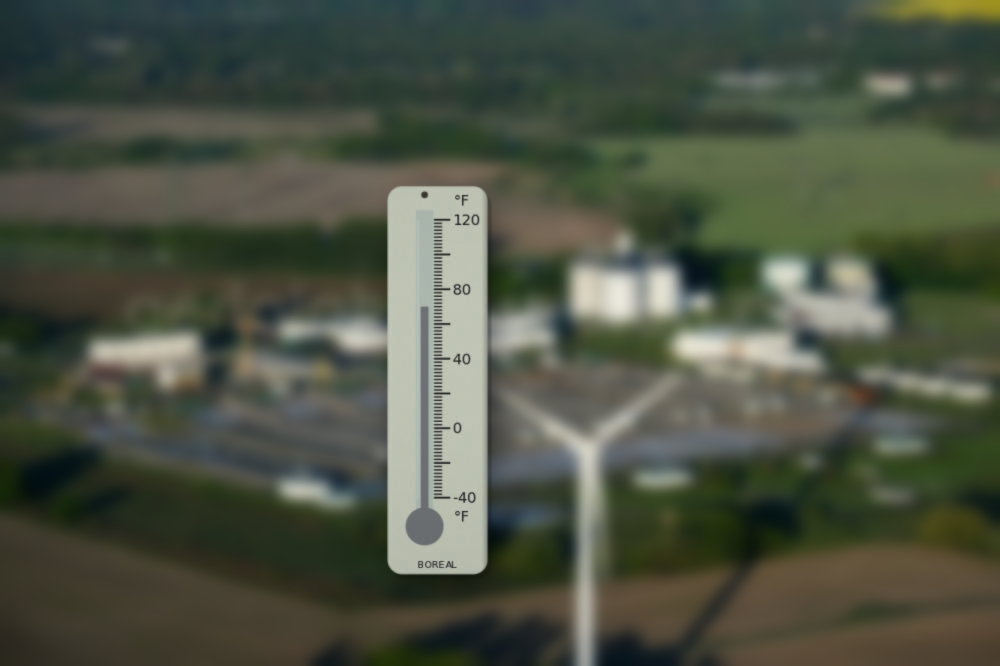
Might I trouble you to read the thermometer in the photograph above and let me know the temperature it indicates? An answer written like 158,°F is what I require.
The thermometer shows 70,°F
